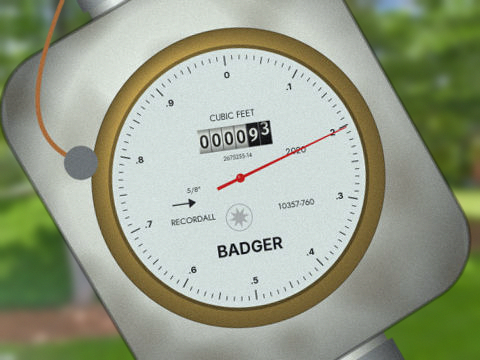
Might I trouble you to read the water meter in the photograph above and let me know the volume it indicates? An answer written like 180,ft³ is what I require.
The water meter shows 93.20,ft³
